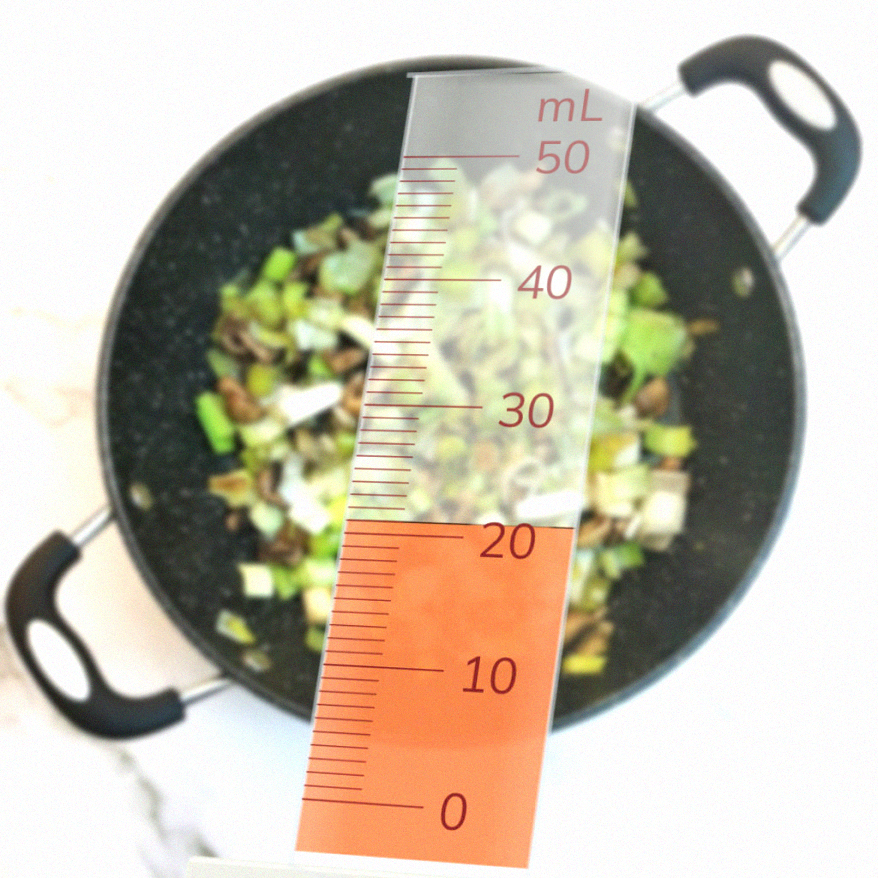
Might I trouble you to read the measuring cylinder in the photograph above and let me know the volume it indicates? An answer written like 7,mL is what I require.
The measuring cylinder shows 21,mL
